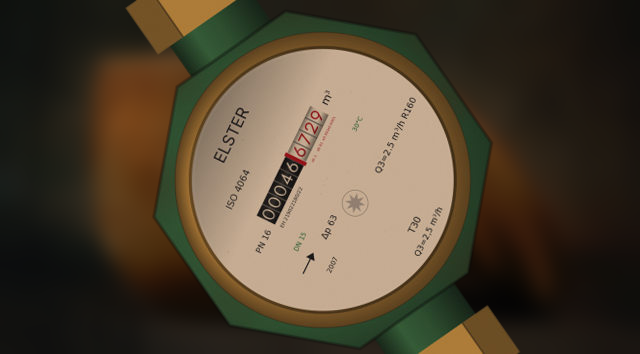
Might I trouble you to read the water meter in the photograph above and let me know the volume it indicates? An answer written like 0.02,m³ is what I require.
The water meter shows 46.6729,m³
